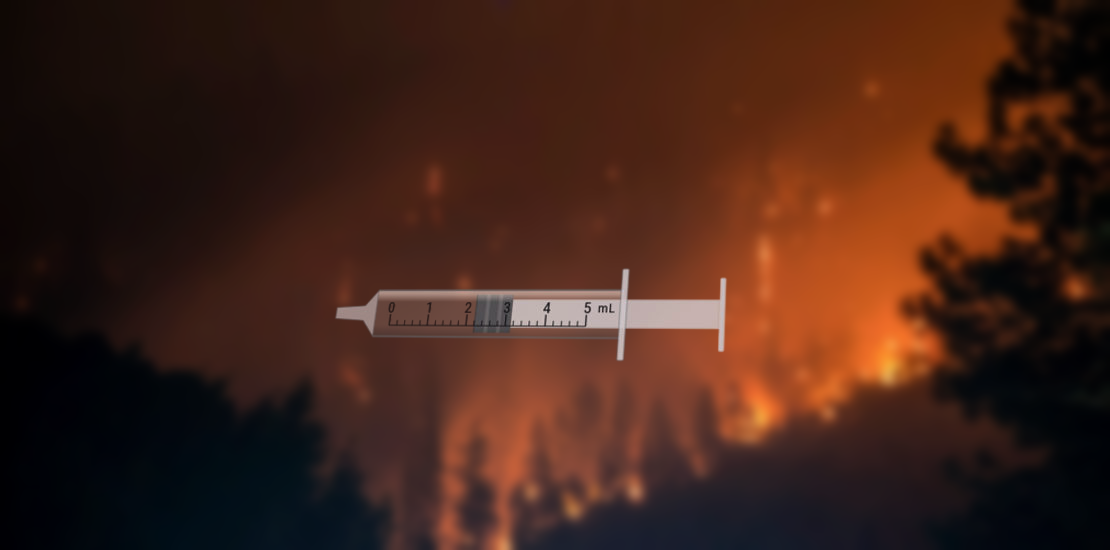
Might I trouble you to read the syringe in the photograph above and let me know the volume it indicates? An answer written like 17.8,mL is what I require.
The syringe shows 2.2,mL
